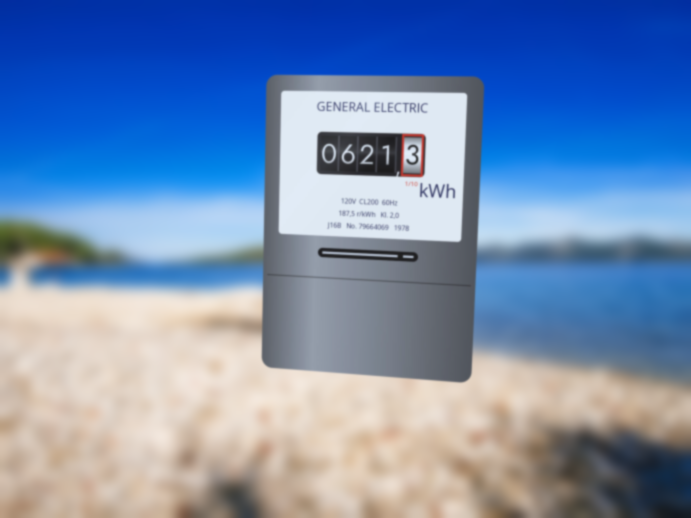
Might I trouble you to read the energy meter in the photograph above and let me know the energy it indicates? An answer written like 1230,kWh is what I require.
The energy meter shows 621.3,kWh
